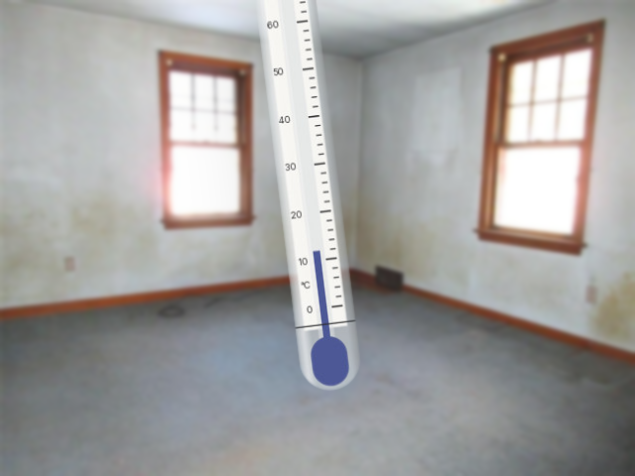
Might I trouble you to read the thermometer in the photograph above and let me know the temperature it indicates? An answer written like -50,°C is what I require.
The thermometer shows 12,°C
